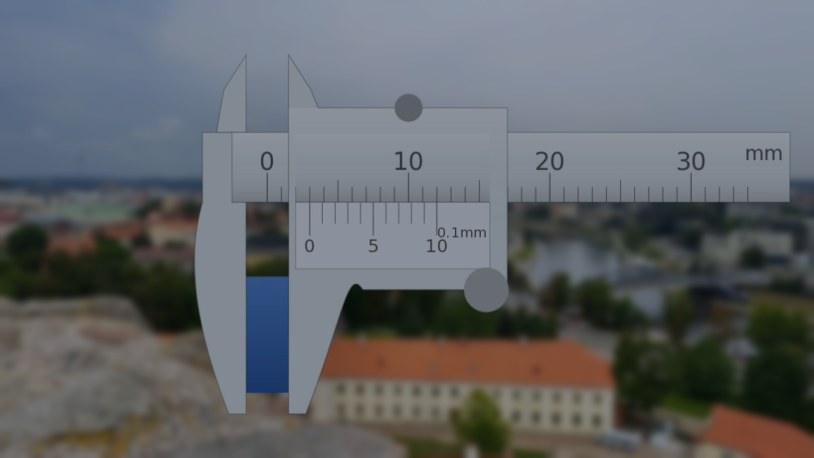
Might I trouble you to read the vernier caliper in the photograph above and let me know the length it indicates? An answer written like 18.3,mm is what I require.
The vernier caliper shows 3.0,mm
